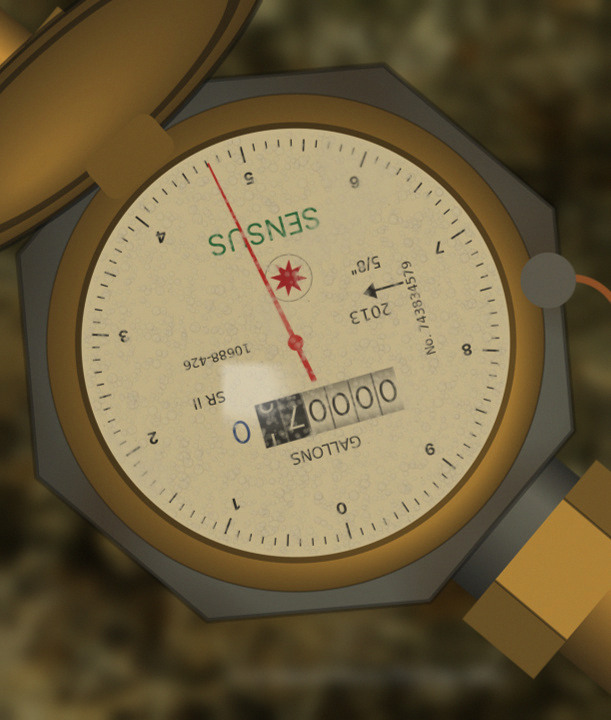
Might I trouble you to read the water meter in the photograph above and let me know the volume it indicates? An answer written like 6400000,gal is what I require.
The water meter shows 714.7,gal
